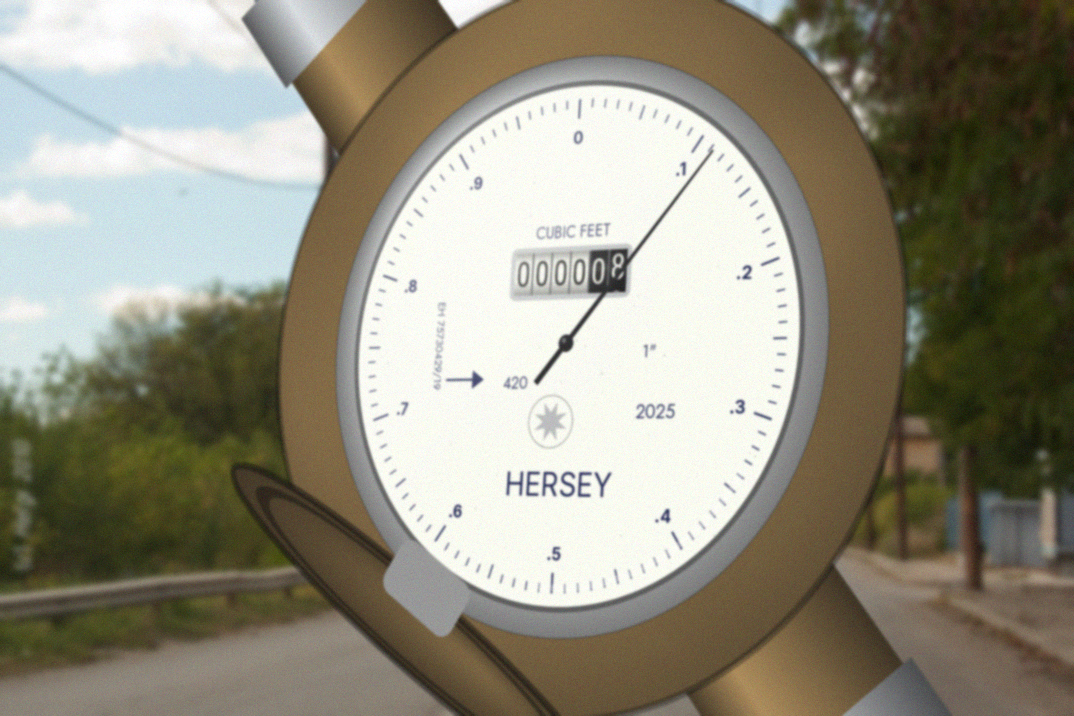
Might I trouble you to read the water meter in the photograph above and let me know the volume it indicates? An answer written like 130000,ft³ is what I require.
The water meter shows 8.11,ft³
